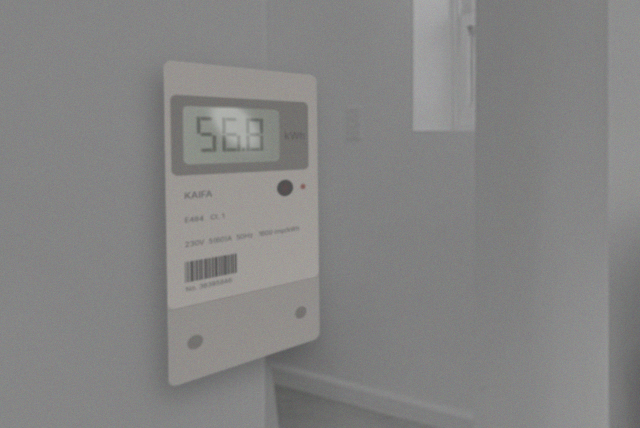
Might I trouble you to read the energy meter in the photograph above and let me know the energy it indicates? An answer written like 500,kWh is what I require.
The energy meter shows 56.8,kWh
